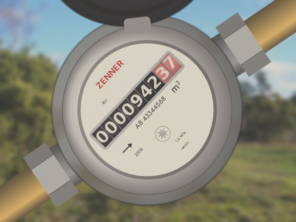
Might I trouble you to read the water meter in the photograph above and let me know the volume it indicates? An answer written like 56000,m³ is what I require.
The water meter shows 942.37,m³
